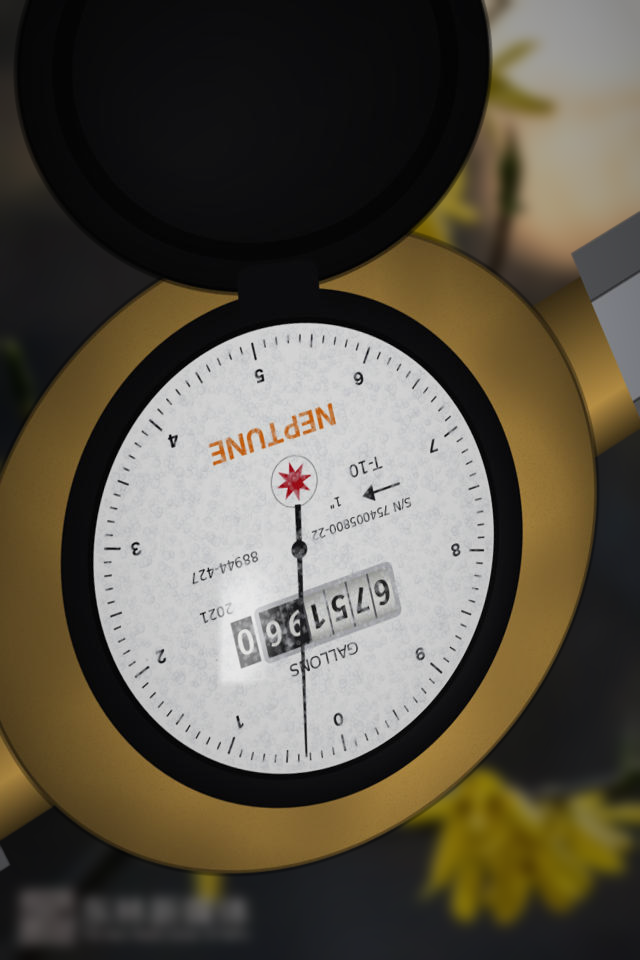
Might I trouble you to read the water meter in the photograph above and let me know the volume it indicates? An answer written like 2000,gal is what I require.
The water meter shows 6751960.3,gal
